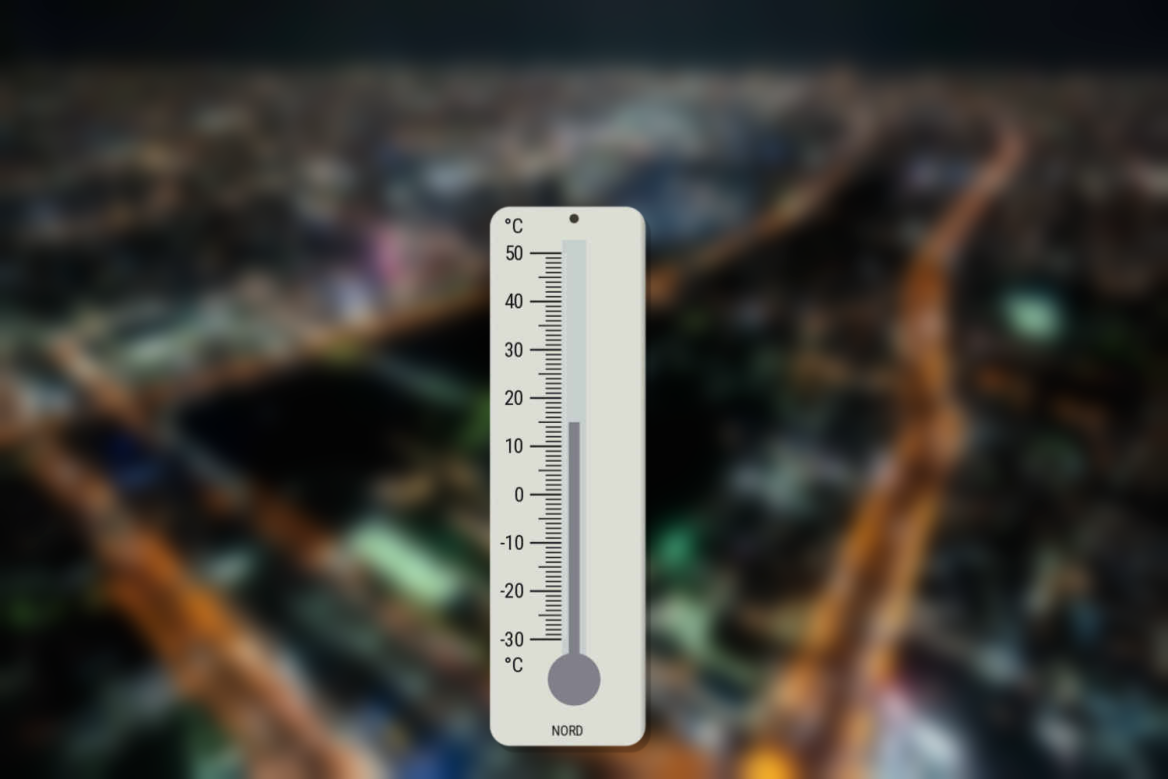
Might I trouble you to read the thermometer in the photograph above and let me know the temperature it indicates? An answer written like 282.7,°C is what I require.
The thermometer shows 15,°C
